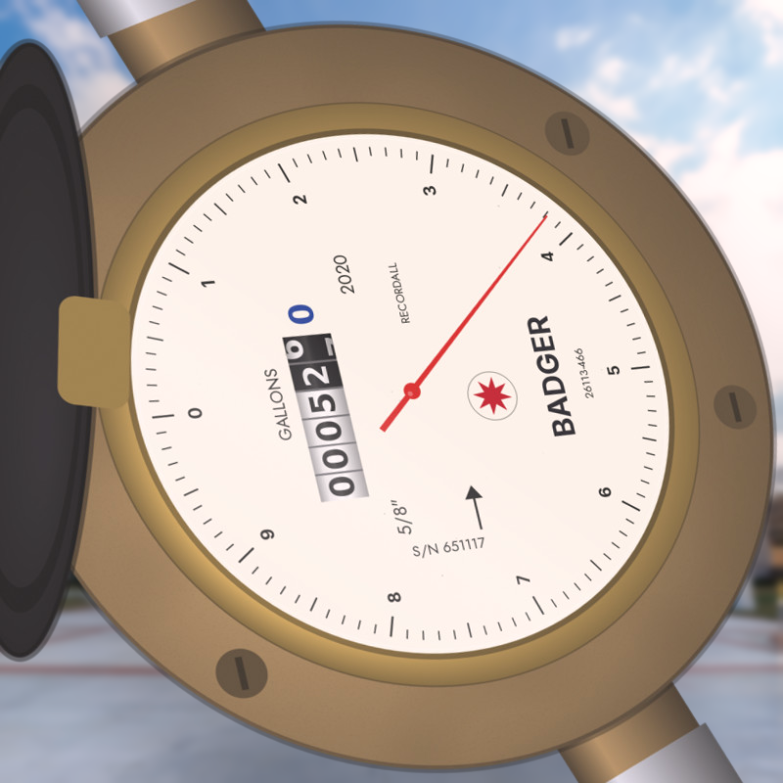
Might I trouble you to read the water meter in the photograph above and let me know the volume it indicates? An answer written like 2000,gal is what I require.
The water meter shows 5263.8,gal
